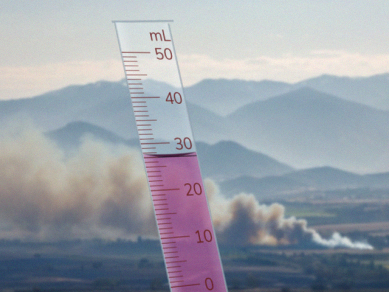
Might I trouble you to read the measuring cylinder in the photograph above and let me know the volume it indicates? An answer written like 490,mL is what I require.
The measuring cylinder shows 27,mL
